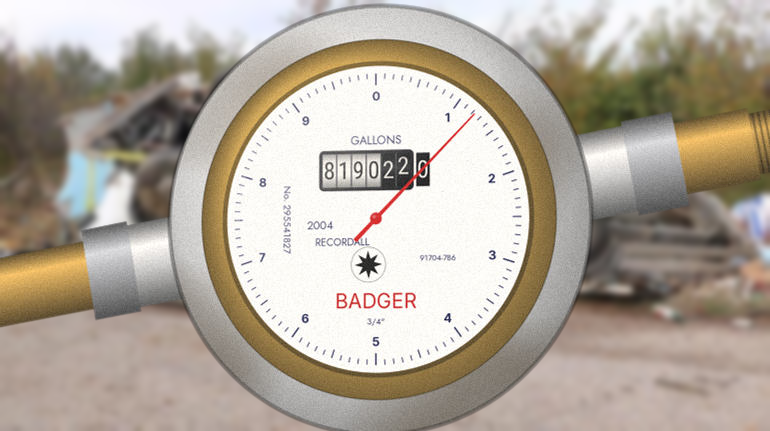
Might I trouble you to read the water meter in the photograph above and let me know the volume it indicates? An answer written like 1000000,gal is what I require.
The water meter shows 8190221.2,gal
